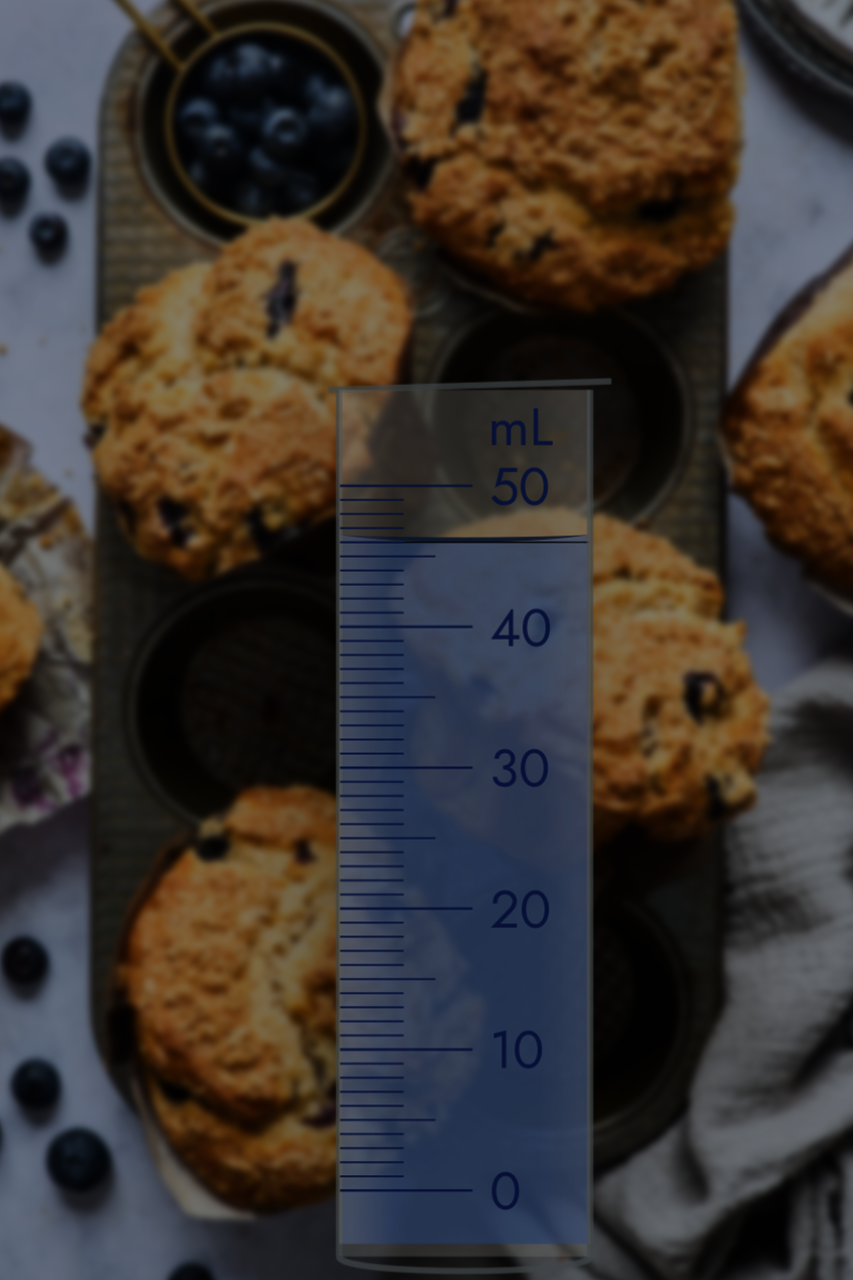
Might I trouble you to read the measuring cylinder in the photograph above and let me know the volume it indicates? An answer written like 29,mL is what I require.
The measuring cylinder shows 46,mL
